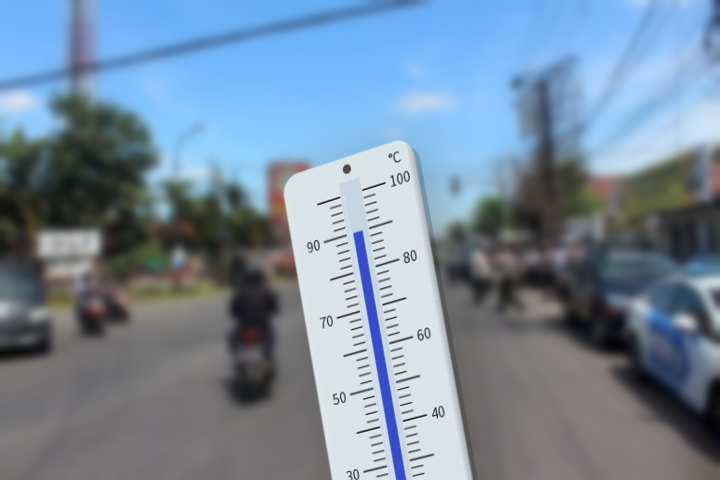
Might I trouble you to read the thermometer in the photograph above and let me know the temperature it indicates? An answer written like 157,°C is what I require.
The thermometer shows 90,°C
